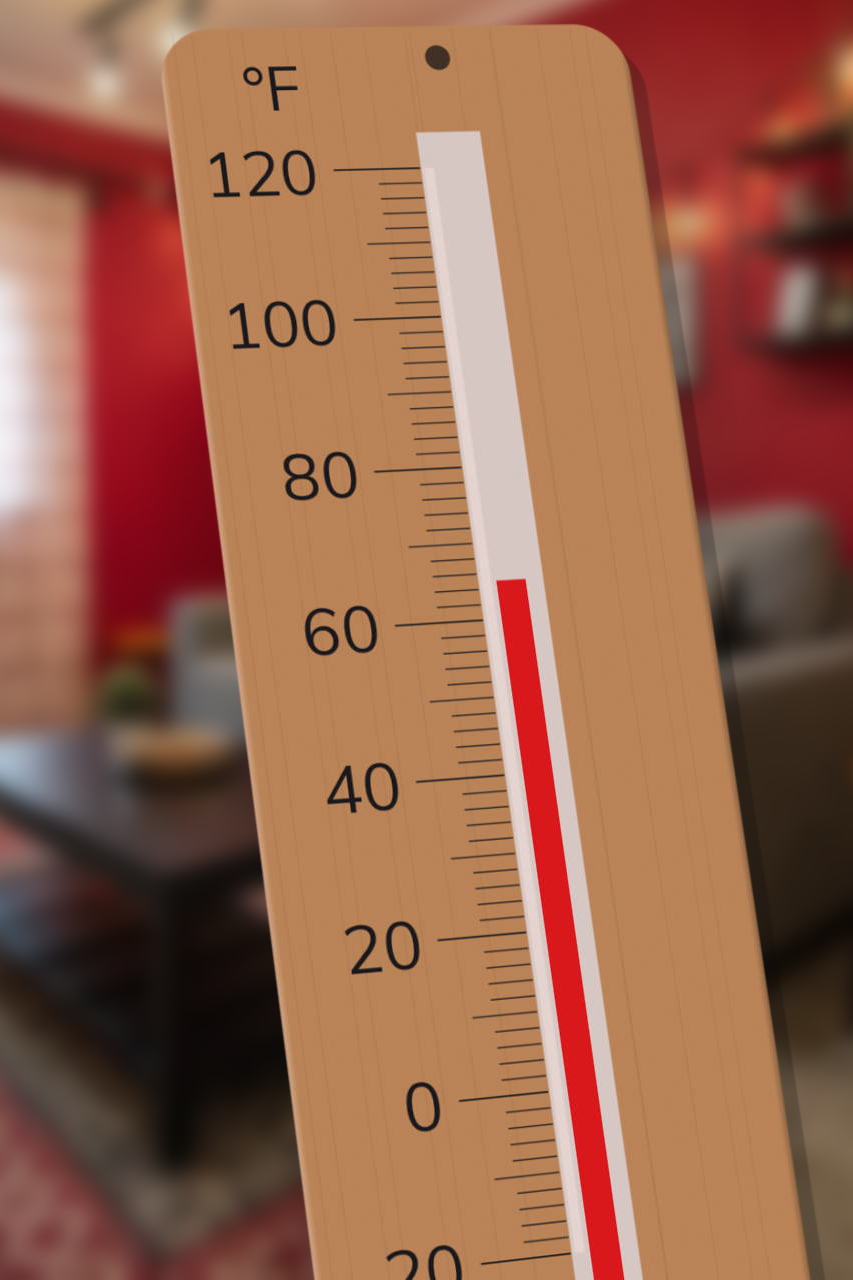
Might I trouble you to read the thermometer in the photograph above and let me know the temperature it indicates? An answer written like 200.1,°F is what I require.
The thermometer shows 65,°F
